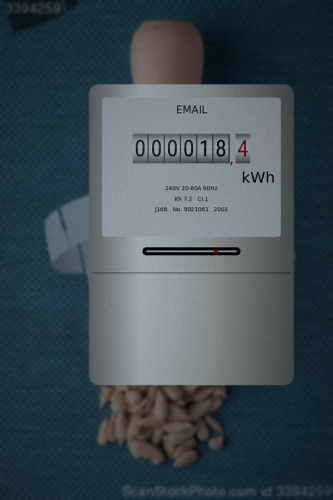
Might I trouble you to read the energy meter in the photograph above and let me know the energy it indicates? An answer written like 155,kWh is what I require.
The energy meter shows 18.4,kWh
